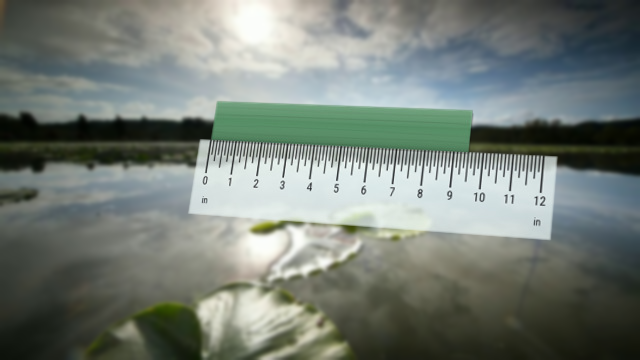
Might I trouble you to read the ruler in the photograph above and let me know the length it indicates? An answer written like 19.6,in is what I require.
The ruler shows 9.5,in
